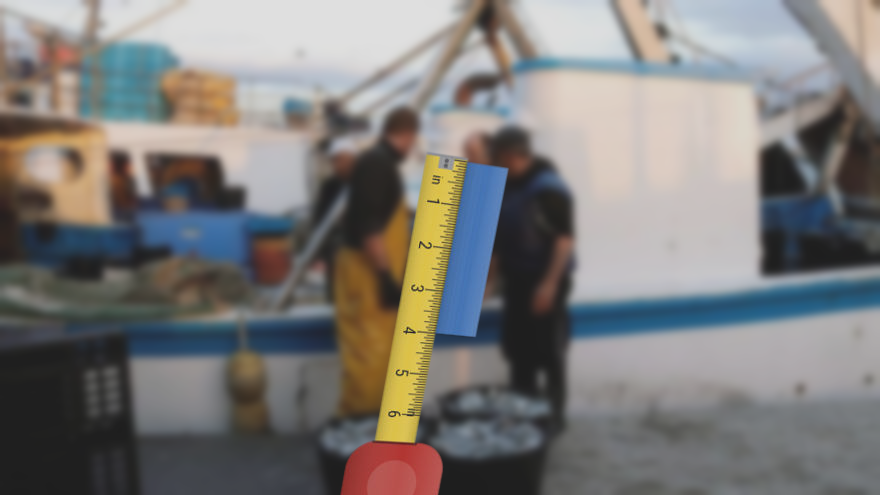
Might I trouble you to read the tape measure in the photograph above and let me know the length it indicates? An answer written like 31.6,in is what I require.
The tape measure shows 4,in
